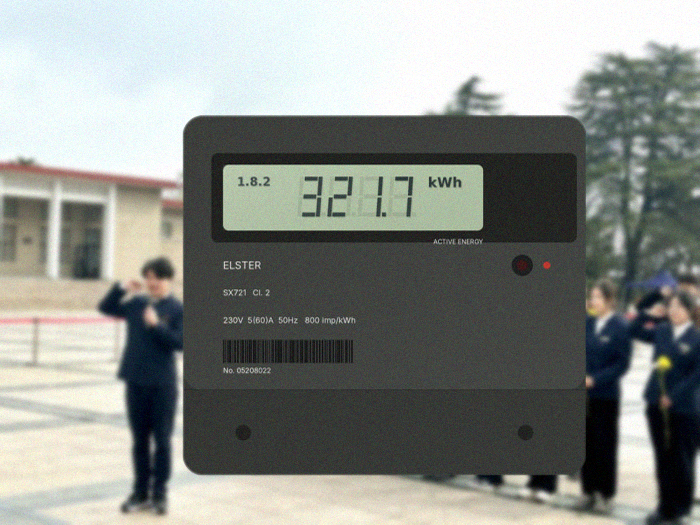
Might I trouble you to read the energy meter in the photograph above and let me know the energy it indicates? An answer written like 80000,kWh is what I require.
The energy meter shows 321.7,kWh
